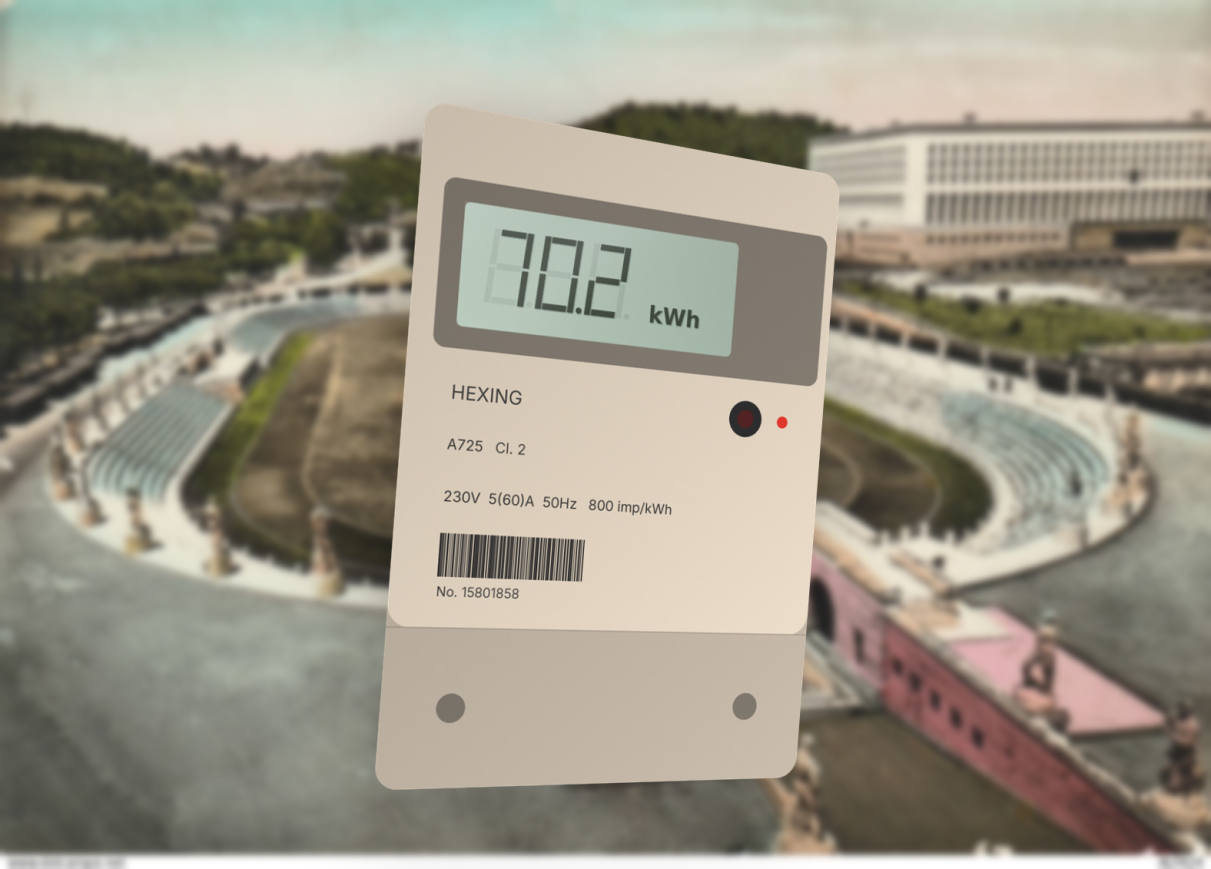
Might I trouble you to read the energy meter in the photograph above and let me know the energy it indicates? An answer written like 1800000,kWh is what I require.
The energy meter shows 70.2,kWh
